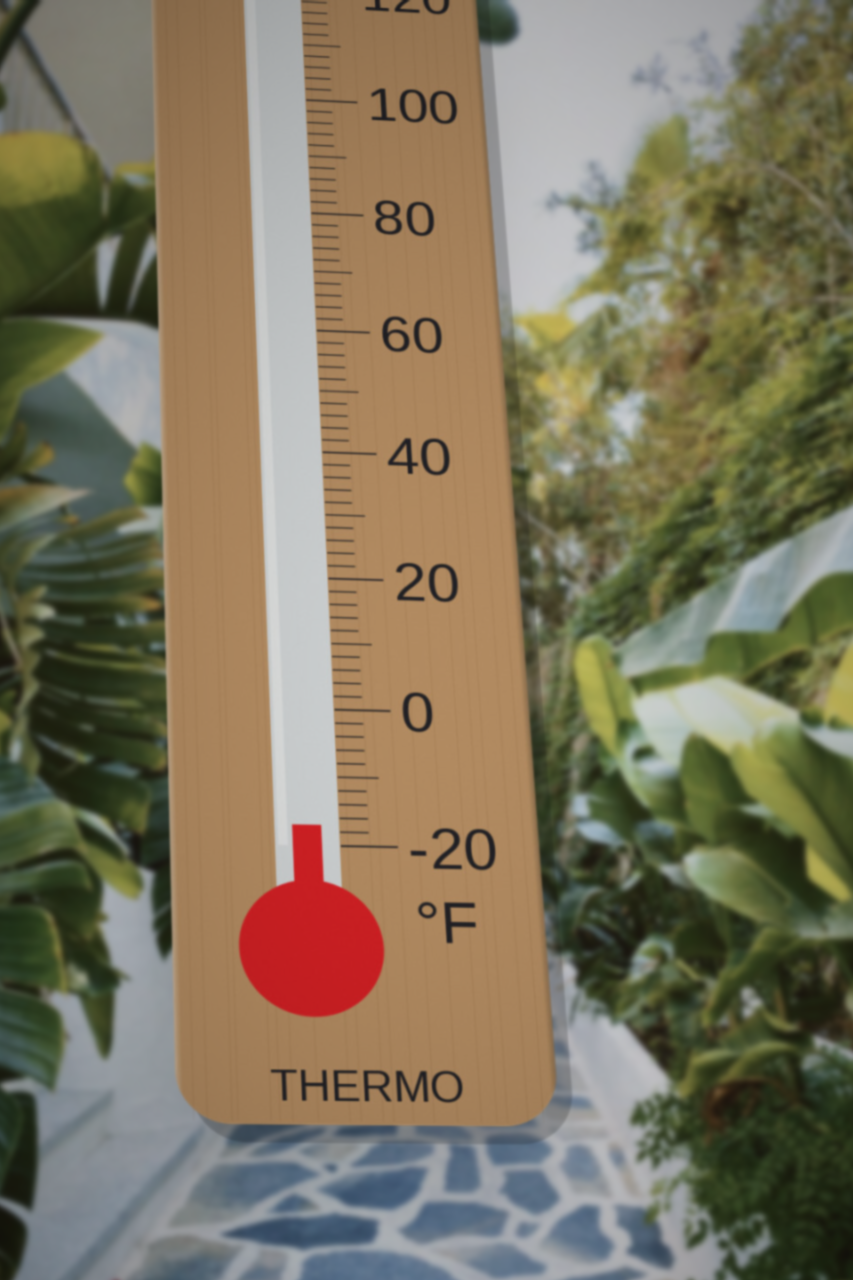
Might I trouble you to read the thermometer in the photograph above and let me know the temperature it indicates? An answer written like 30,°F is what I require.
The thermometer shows -17,°F
